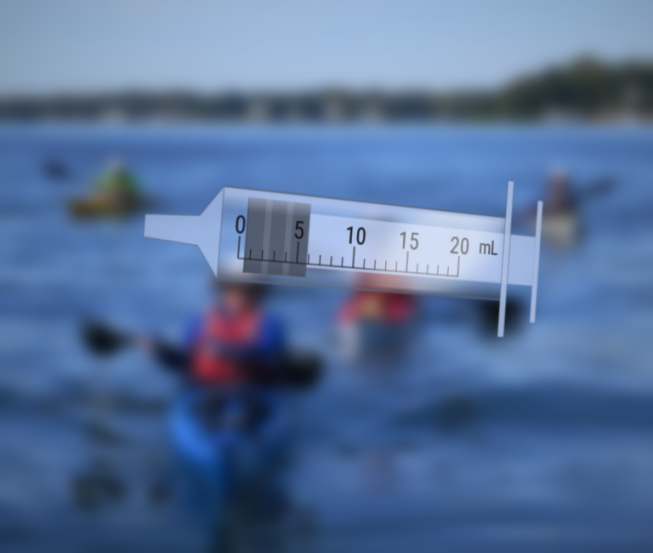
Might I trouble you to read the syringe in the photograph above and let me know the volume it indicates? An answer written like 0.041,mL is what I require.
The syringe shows 0.5,mL
